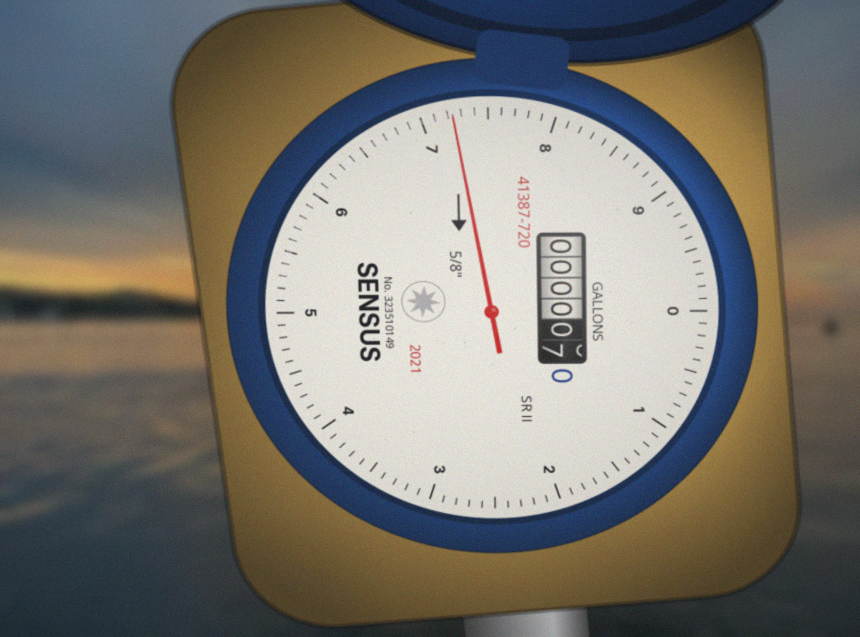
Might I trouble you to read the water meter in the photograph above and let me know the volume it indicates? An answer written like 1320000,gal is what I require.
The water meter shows 67.2,gal
